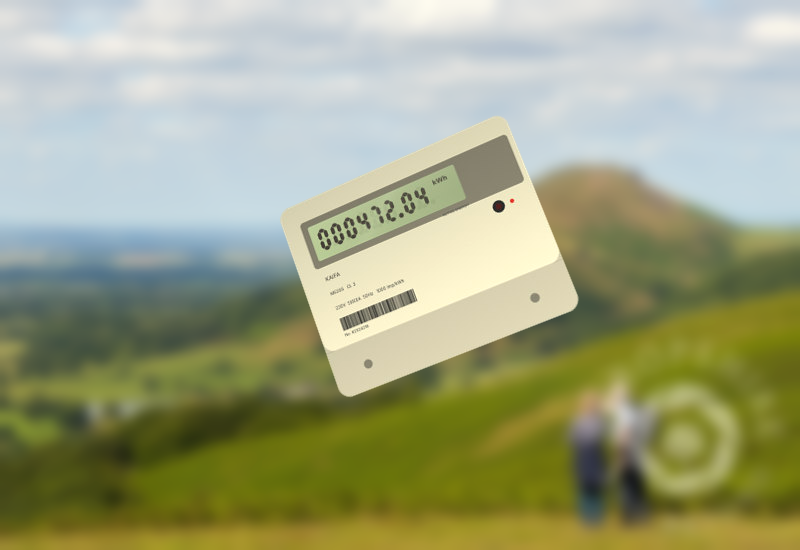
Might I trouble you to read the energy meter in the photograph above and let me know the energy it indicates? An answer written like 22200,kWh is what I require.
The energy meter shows 472.04,kWh
